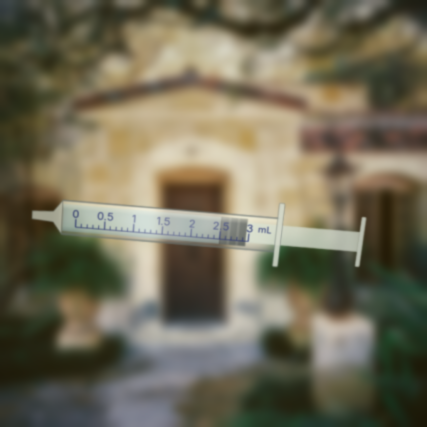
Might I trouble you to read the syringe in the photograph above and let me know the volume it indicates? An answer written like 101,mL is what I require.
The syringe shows 2.5,mL
